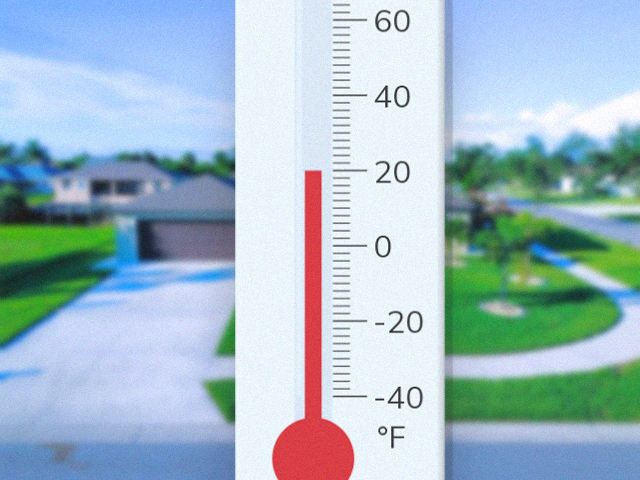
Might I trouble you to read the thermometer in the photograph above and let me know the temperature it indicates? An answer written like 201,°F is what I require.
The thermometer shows 20,°F
